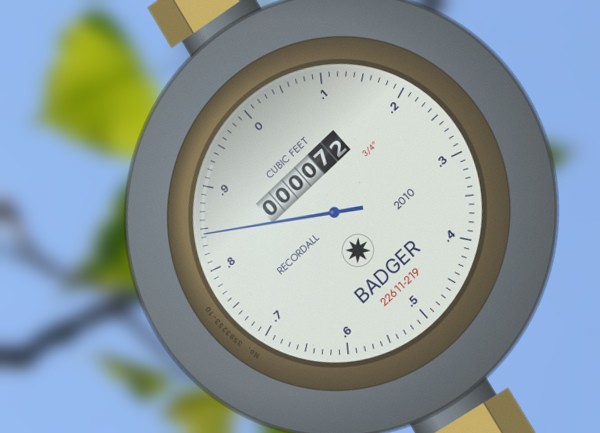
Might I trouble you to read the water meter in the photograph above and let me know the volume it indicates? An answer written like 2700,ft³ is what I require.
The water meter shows 71.84,ft³
